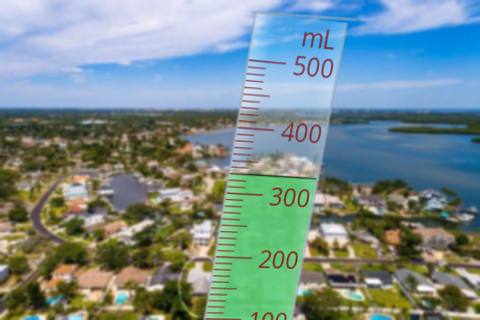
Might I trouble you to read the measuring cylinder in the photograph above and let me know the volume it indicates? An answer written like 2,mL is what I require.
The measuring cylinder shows 330,mL
